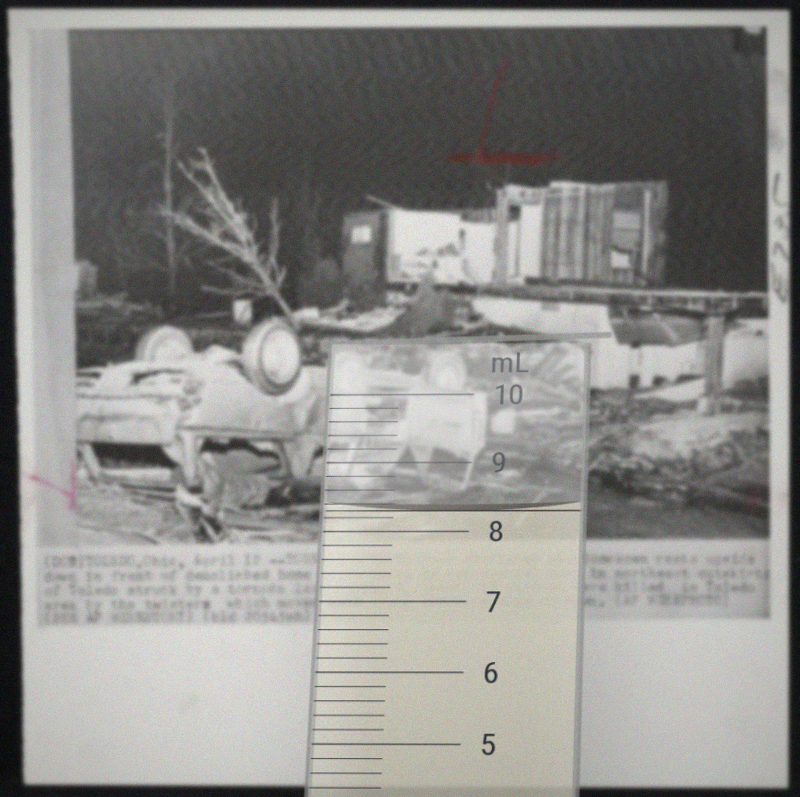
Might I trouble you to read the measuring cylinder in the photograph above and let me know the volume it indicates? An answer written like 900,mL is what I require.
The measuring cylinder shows 8.3,mL
